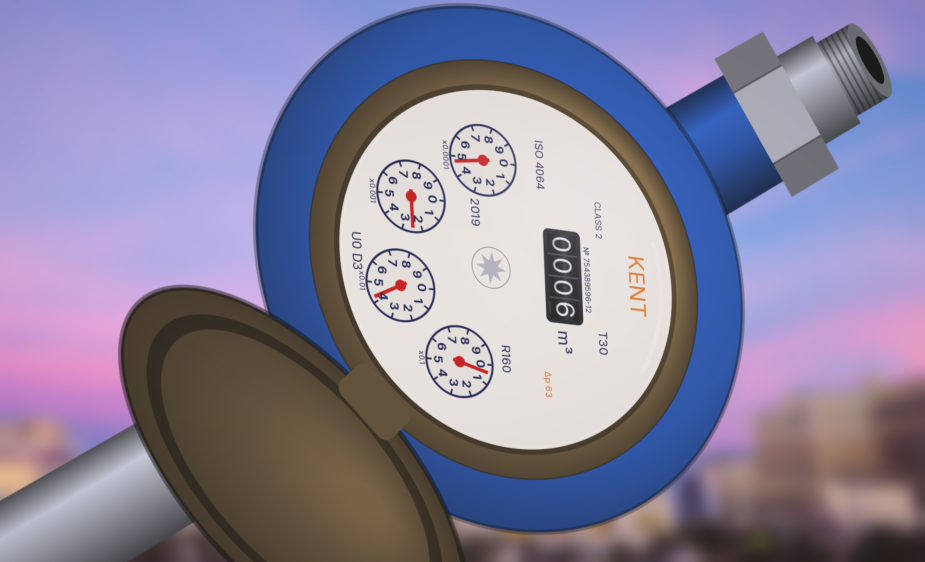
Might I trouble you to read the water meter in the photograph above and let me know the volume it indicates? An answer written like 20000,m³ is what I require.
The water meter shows 6.0424,m³
